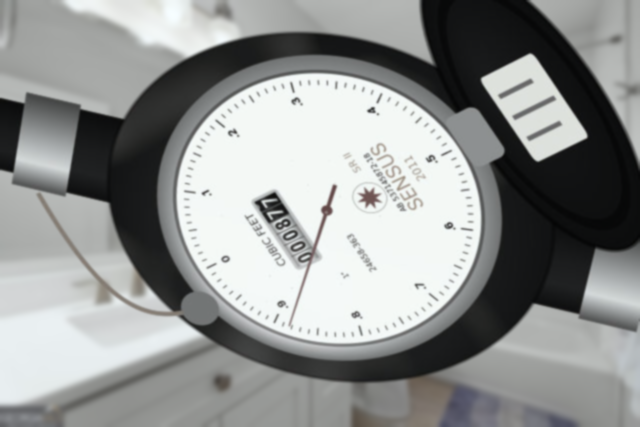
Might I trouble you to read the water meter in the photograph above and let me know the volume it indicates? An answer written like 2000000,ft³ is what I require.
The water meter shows 876.88,ft³
